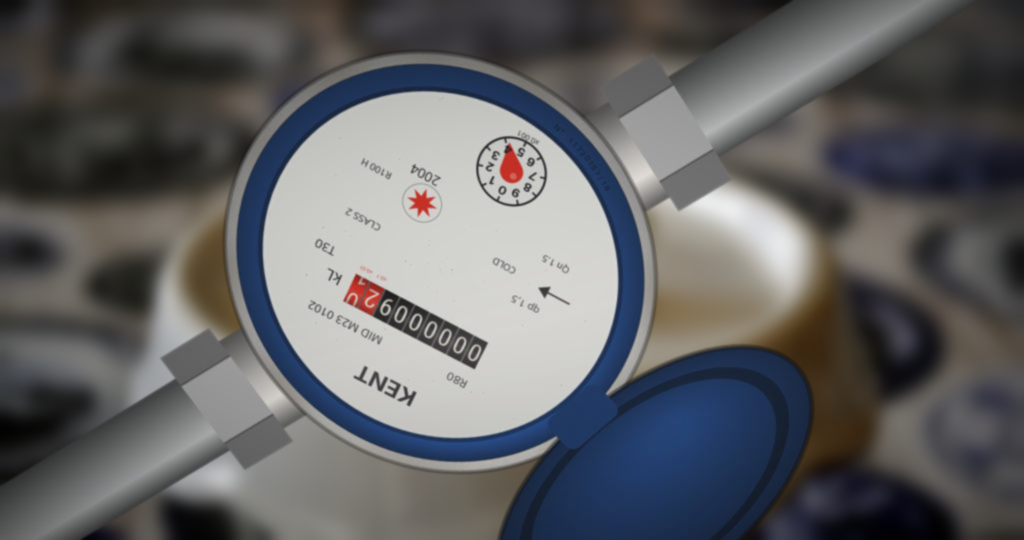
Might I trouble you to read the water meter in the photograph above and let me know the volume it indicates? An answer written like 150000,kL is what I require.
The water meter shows 9.204,kL
